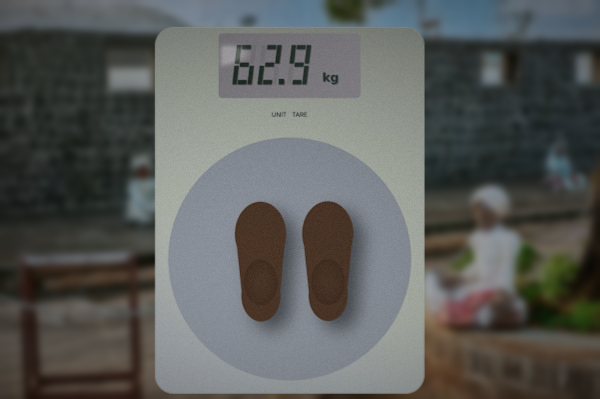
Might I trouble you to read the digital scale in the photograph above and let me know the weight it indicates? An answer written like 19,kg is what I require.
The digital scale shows 62.9,kg
